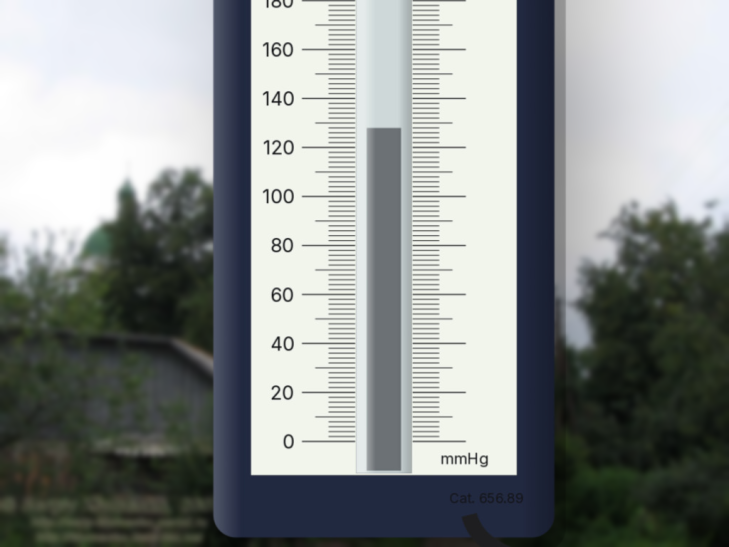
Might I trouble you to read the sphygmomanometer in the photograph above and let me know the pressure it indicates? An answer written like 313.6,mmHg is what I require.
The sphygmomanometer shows 128,mmHg
